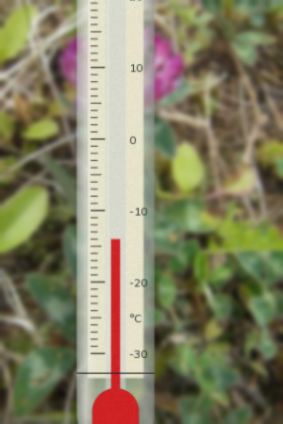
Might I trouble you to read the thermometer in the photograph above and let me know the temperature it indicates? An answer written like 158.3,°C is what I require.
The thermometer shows -14,°C
